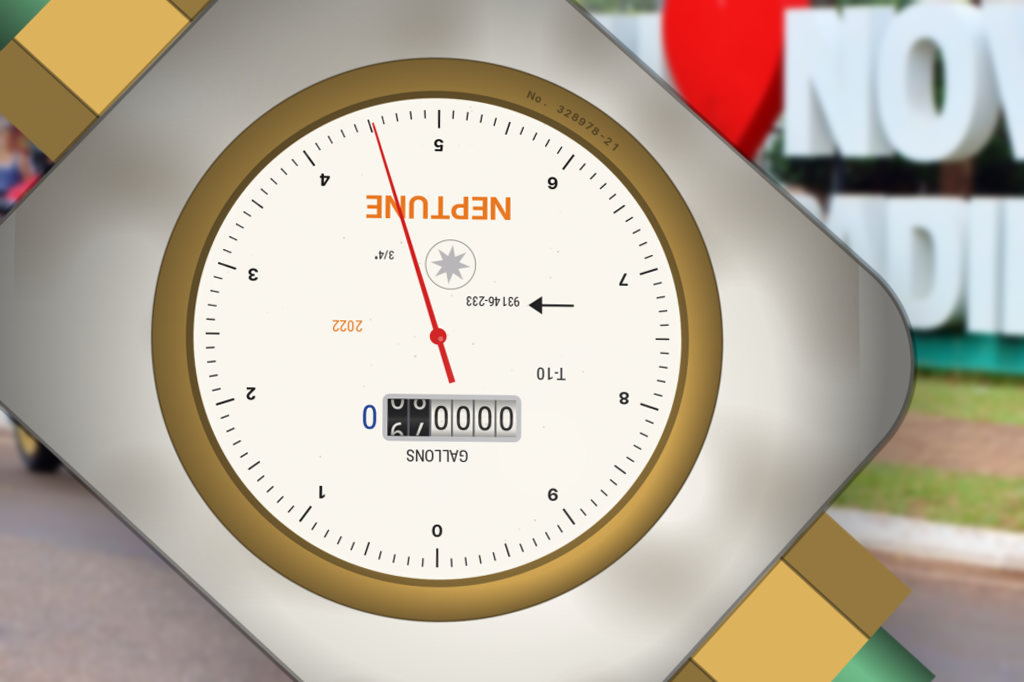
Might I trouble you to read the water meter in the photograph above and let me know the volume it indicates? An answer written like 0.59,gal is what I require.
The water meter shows 794.5,gal
